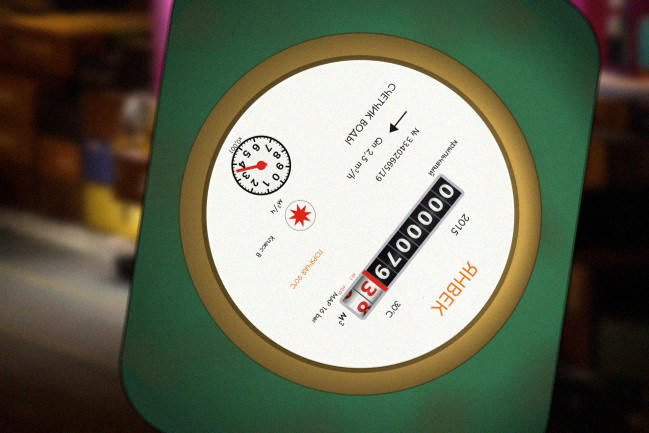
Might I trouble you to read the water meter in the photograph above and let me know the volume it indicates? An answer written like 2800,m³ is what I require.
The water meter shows 79.383,m³
